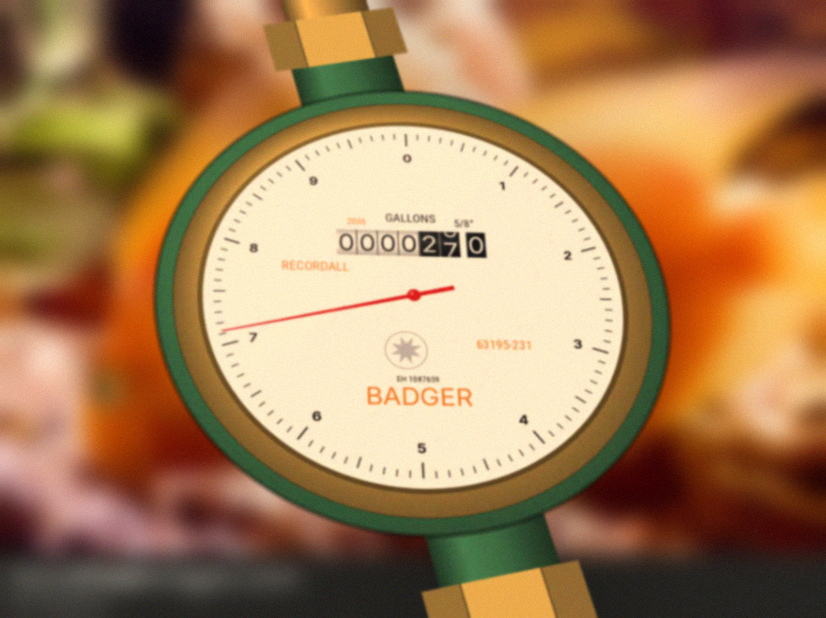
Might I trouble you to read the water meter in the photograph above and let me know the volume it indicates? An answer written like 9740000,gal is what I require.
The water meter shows 267.1,gal
